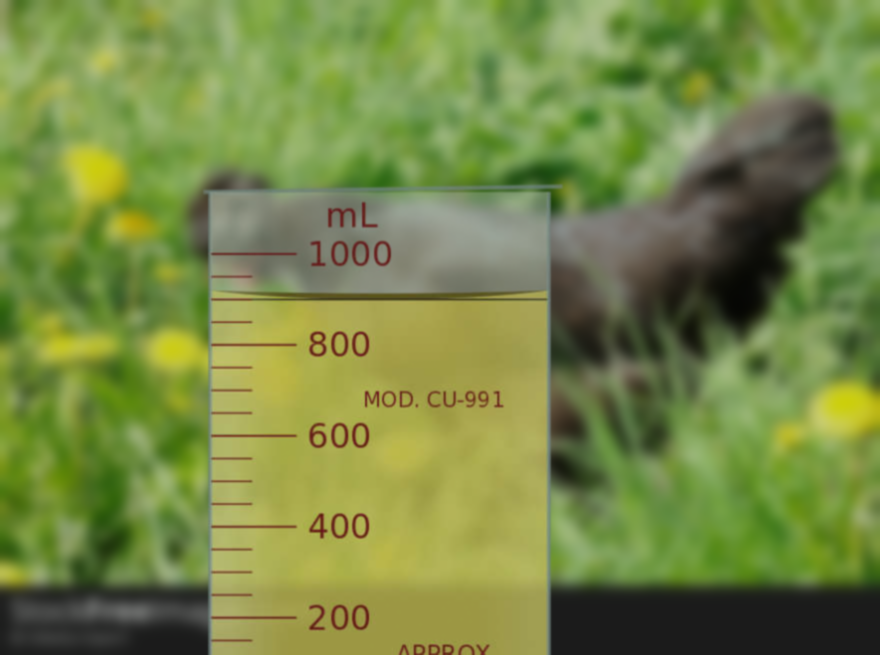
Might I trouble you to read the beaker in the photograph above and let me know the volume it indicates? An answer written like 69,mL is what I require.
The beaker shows 900,mL
